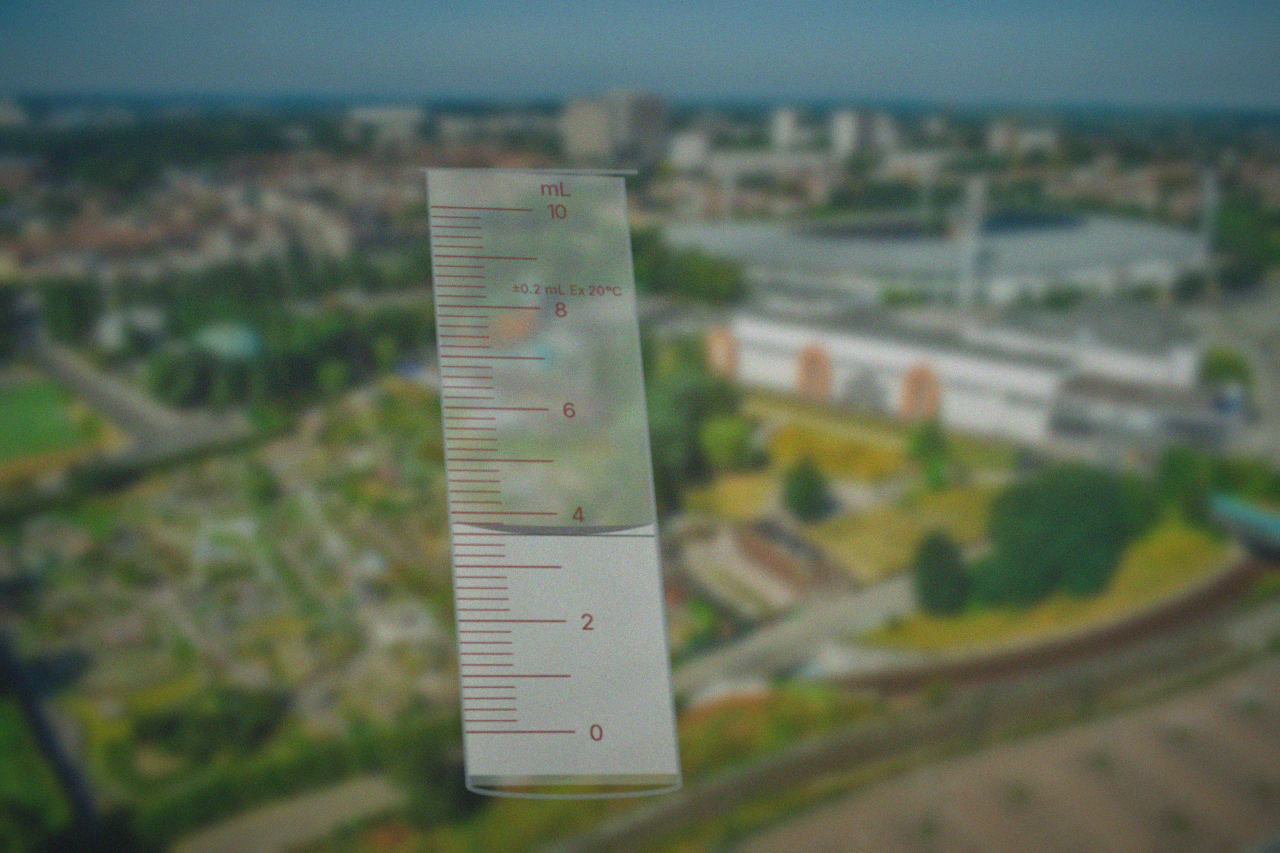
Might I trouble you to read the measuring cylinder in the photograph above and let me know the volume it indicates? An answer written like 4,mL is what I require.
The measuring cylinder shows 3.6,mL
